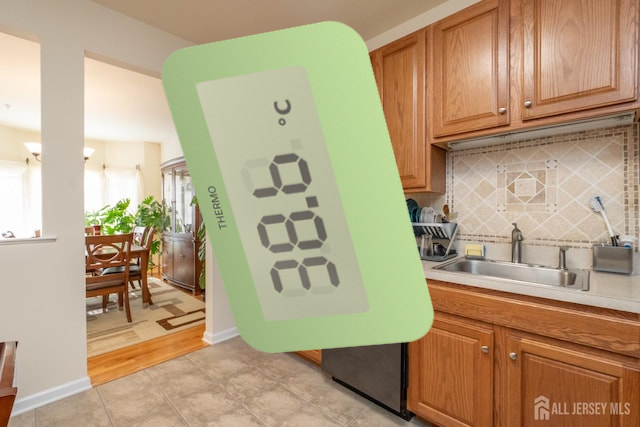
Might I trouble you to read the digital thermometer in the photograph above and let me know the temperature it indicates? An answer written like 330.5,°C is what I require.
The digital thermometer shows 38.6,°C
